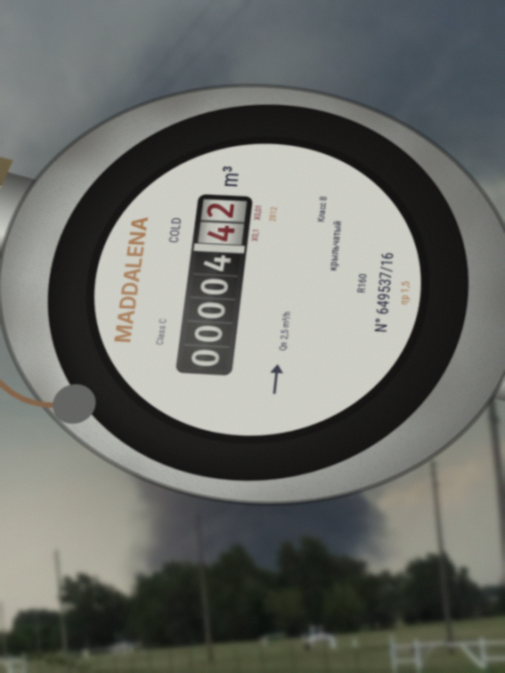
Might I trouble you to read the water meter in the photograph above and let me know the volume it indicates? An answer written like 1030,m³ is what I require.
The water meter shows 4.42,m³
